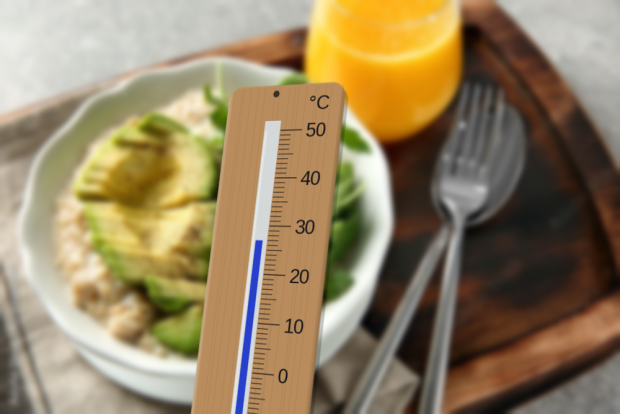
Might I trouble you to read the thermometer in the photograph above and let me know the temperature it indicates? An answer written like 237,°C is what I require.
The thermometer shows 27,°C
